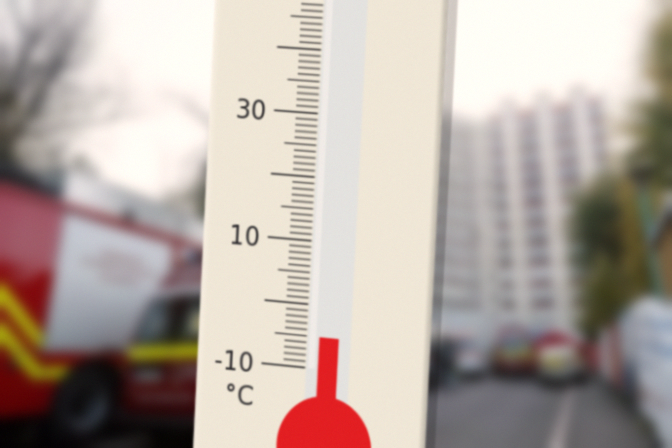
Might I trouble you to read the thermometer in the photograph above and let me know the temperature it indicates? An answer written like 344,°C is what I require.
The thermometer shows -5,°C
